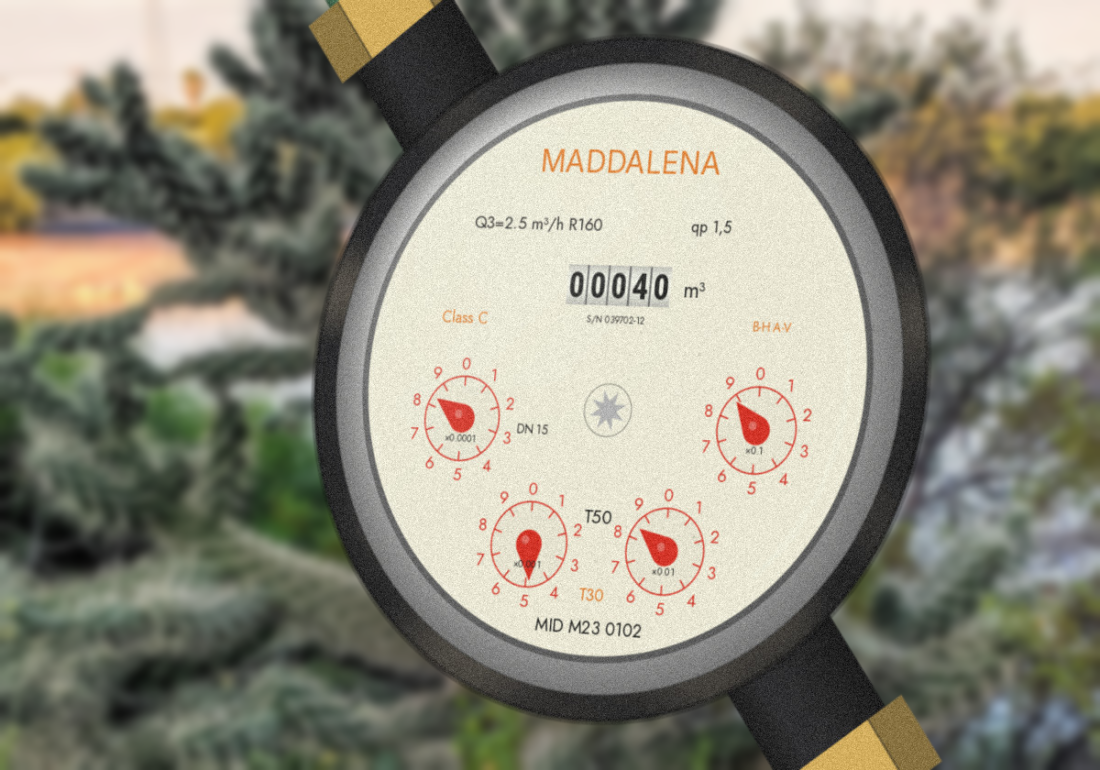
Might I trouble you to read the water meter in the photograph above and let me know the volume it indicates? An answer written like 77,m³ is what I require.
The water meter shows 40.8848,m³
